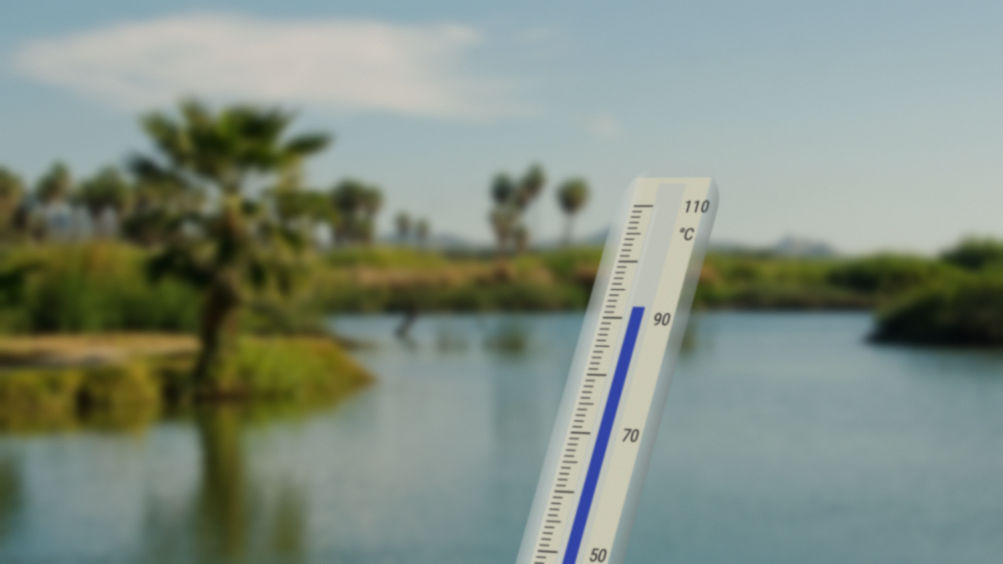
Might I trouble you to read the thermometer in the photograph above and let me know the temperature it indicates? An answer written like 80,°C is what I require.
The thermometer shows 92,°C
